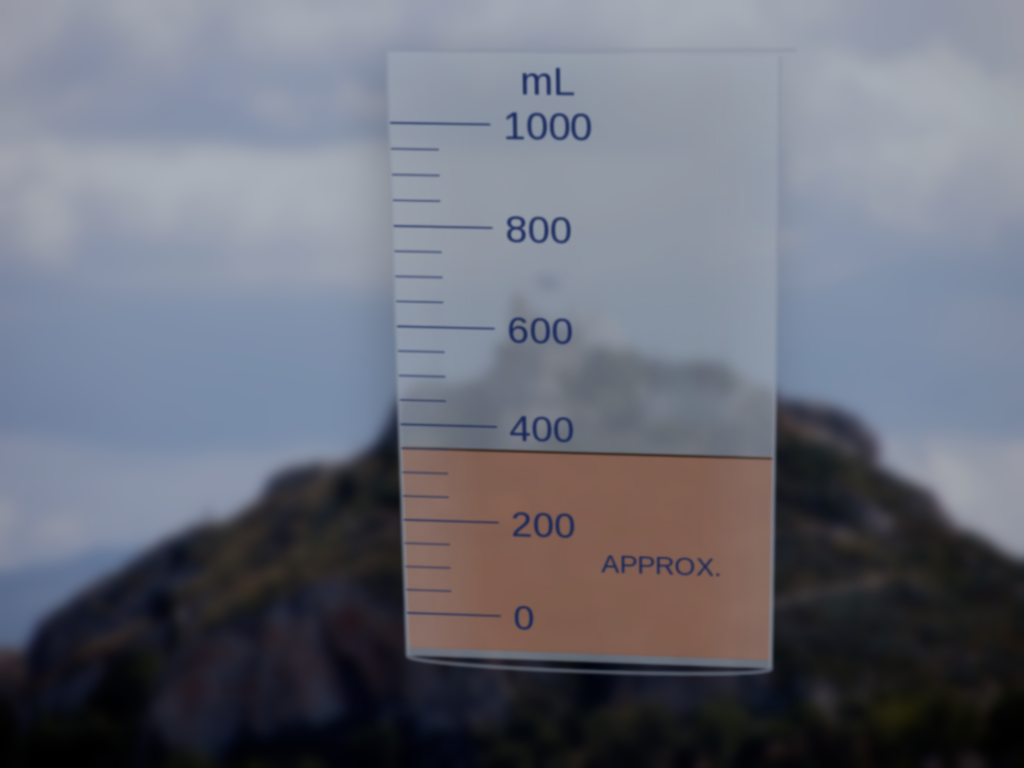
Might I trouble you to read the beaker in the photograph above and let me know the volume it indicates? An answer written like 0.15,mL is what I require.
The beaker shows 350,mL
